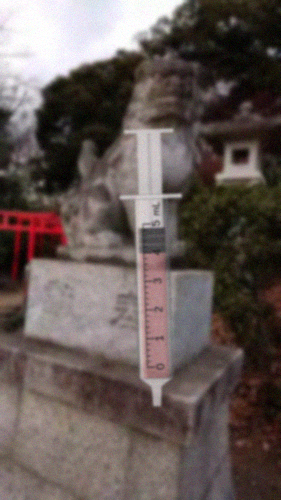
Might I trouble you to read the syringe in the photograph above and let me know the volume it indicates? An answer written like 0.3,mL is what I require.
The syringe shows 4,mL
